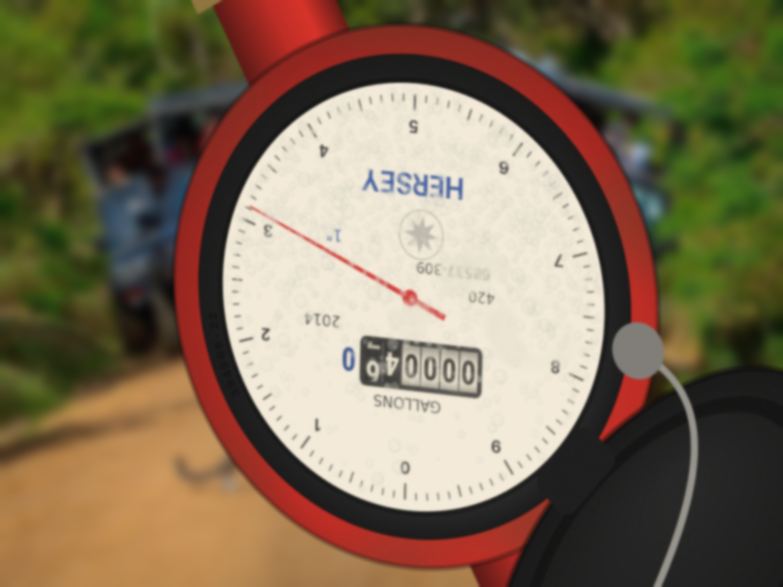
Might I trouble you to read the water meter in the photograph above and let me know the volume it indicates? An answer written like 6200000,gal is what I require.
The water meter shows 463.1,gal
